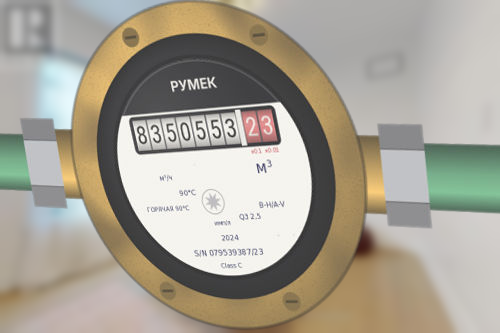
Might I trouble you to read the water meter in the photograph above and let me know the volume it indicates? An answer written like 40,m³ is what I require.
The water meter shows 8350553.23,m³
